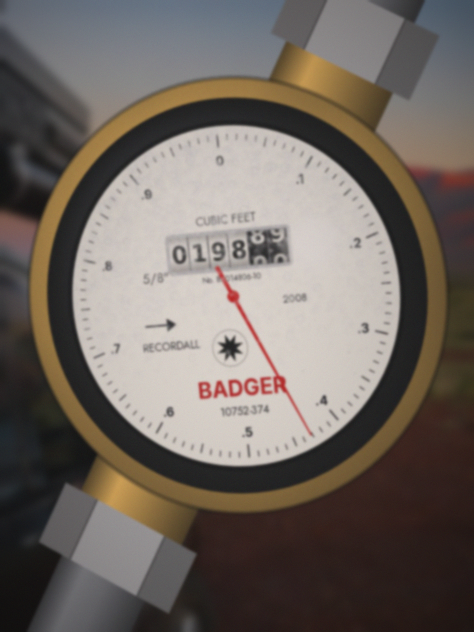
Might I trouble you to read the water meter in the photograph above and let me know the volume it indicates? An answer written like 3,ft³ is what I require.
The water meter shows 19889.43,ft³
